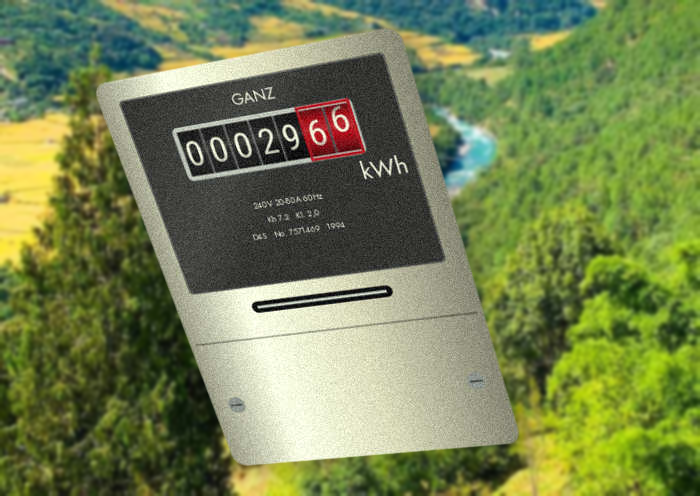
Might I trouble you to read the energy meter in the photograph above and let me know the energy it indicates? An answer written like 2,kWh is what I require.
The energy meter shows 29.66,kWh
